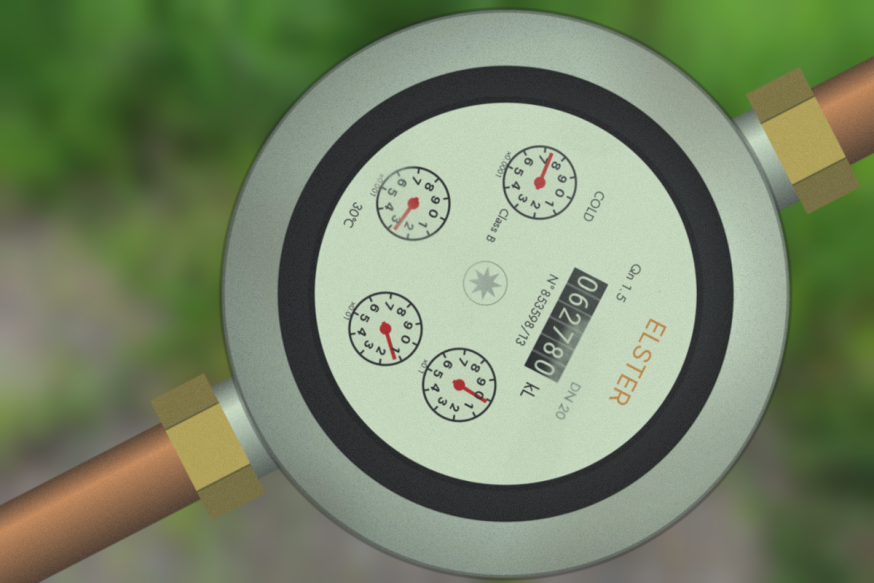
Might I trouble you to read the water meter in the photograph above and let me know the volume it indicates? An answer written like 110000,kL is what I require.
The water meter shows 62780.0127,kL
